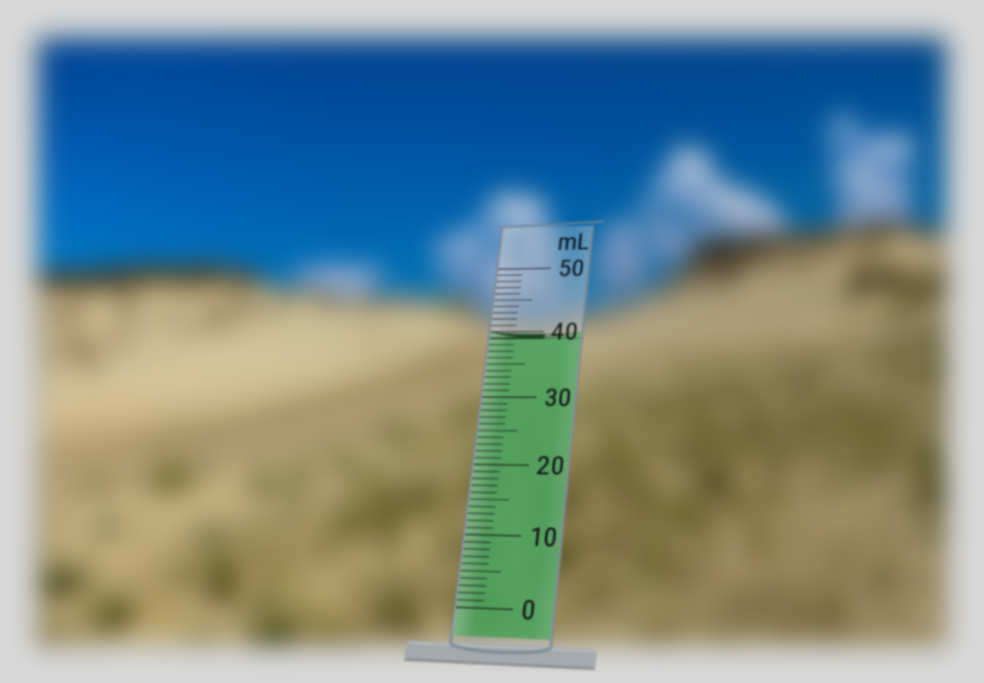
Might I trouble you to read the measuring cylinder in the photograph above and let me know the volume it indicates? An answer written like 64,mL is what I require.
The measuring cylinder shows 39,mL
